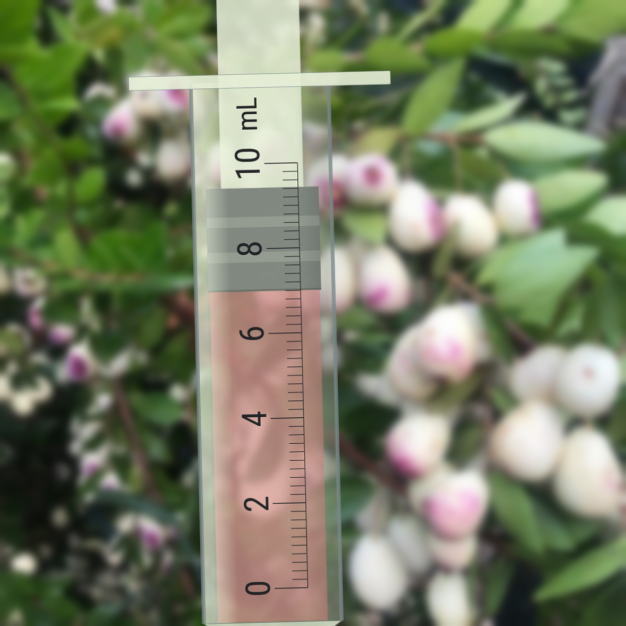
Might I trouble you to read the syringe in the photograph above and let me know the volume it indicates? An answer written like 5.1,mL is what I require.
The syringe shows 7,mL
